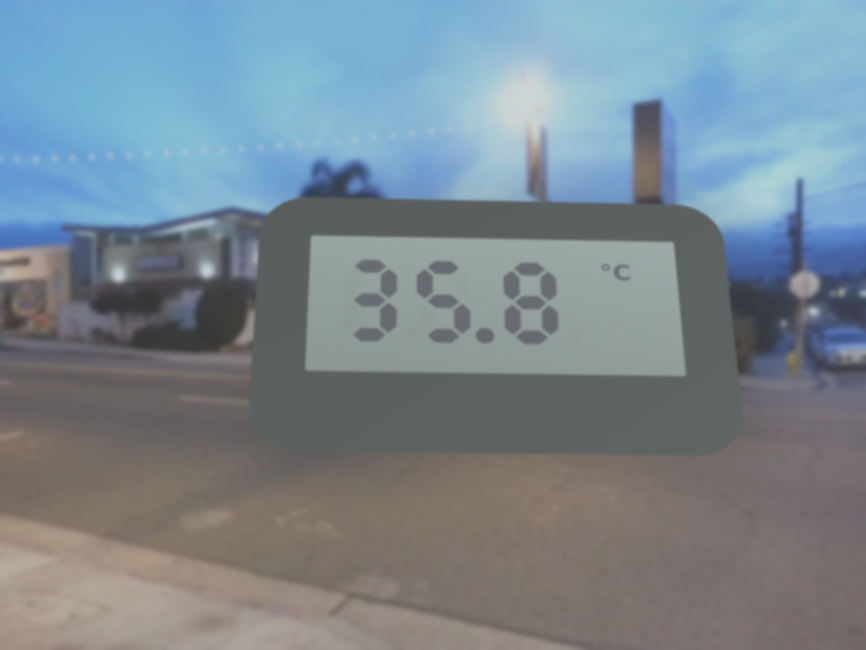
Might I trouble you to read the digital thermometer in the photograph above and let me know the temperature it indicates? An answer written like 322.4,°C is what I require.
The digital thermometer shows 35.8,°C
